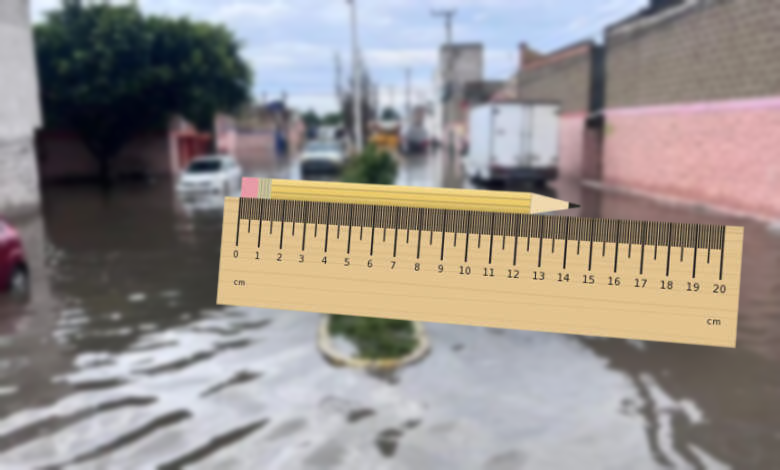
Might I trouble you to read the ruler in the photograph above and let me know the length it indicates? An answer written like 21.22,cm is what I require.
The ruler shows 14.5,cm
